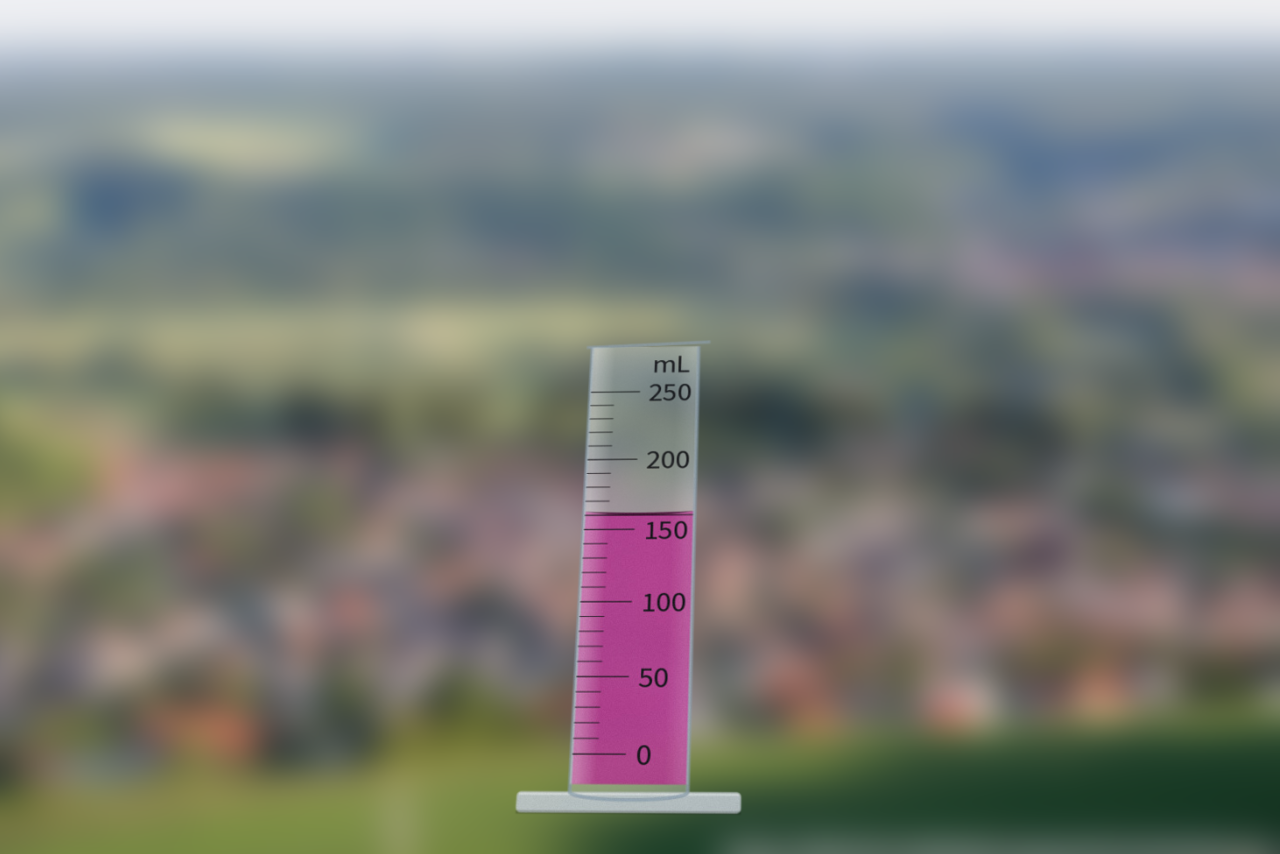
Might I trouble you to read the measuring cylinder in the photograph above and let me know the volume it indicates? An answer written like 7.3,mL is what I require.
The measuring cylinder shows 160,mL
